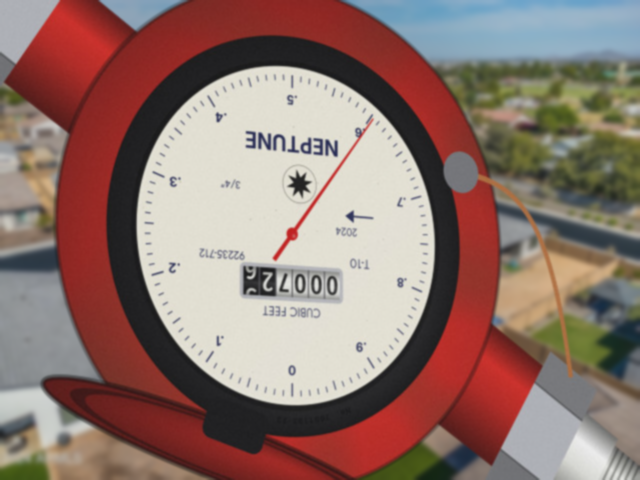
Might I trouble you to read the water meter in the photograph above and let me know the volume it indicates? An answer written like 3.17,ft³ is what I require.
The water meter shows 725.60,ft³
